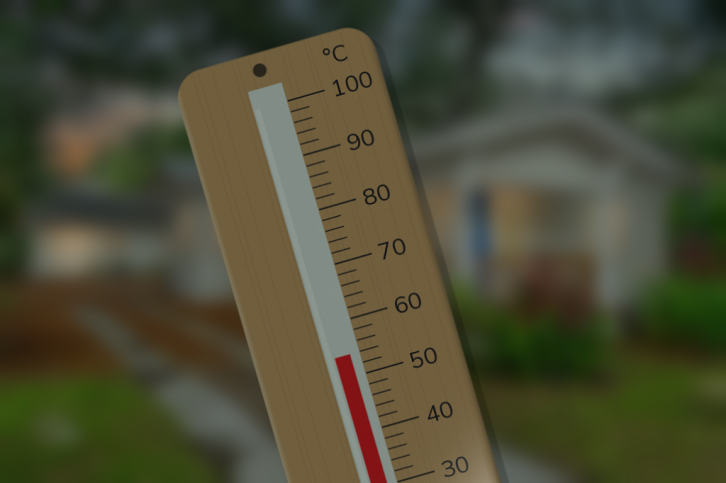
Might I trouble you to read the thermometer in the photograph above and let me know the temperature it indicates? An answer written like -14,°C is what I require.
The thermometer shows 54,°C
